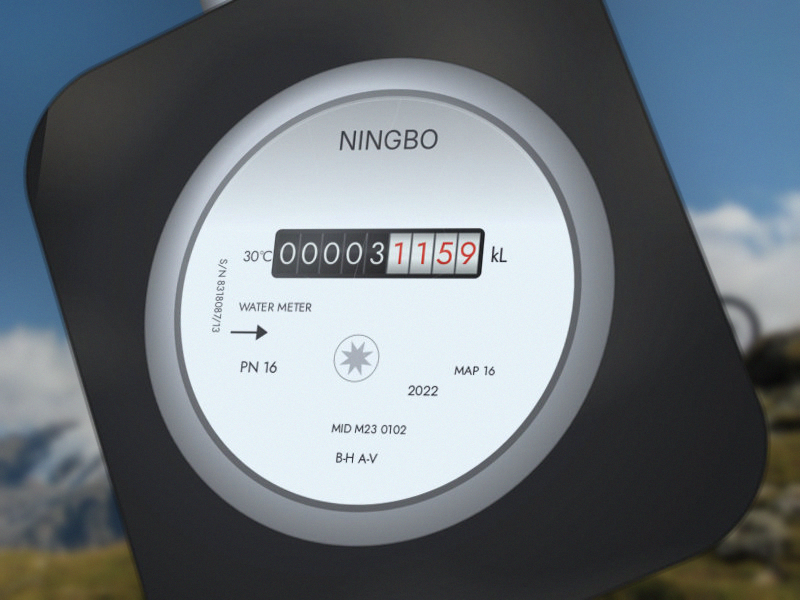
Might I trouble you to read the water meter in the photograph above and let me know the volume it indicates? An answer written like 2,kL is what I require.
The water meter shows 3.1159,kL
